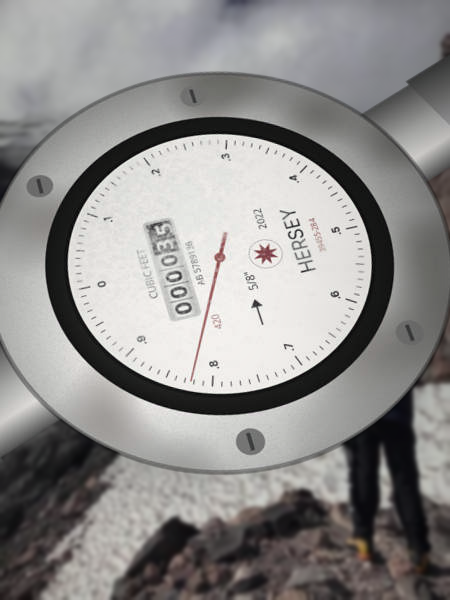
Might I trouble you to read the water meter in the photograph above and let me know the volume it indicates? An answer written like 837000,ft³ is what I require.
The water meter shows 34.82,ft³
